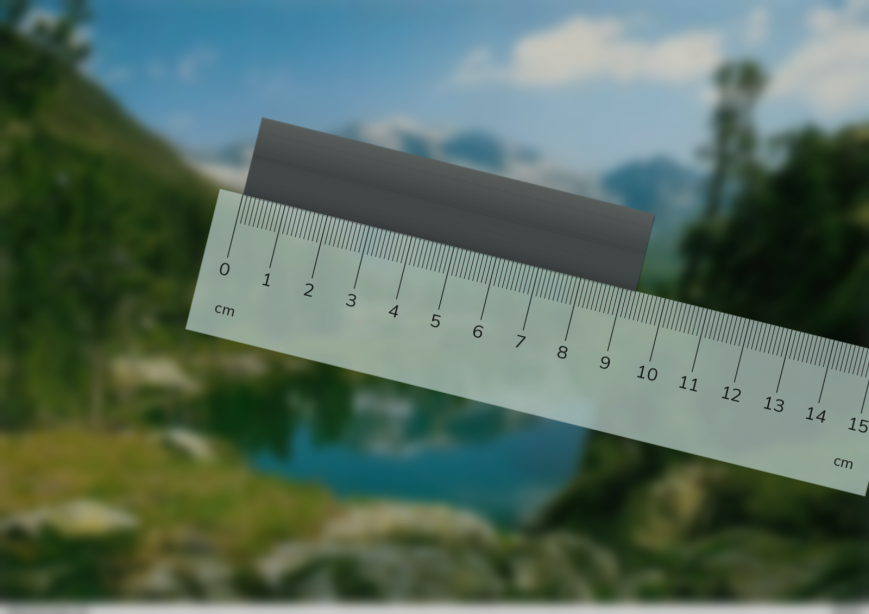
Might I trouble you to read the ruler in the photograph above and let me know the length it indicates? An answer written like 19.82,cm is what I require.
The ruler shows 9.3,cm
